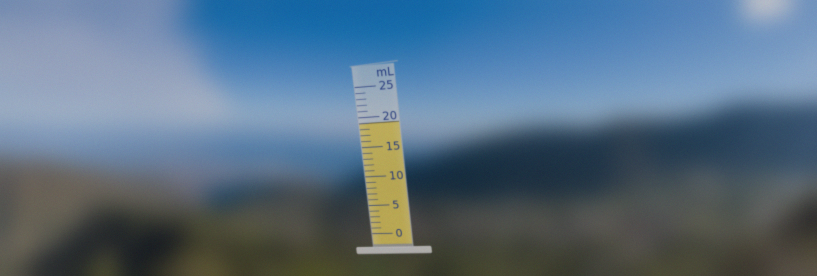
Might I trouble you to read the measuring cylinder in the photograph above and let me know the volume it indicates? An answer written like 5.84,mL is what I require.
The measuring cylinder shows 19,mL
